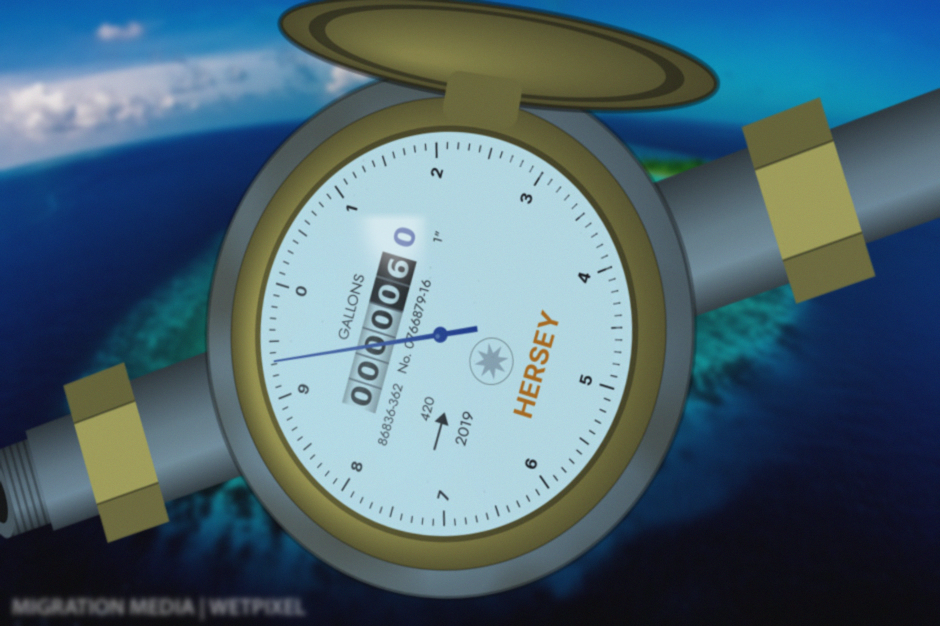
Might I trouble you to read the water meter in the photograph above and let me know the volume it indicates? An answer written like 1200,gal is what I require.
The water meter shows 59.3,gal
